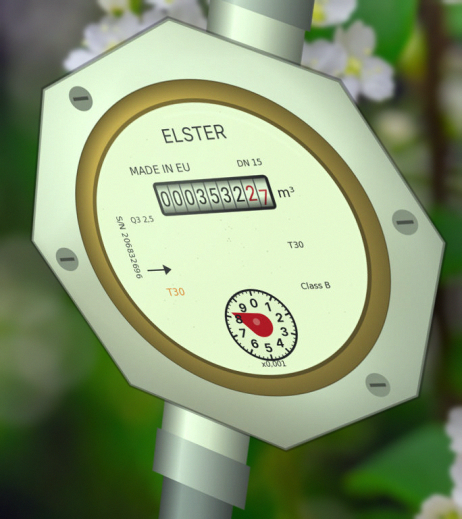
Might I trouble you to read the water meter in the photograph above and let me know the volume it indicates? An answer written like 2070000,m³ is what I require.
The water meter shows 3532.268,m³
